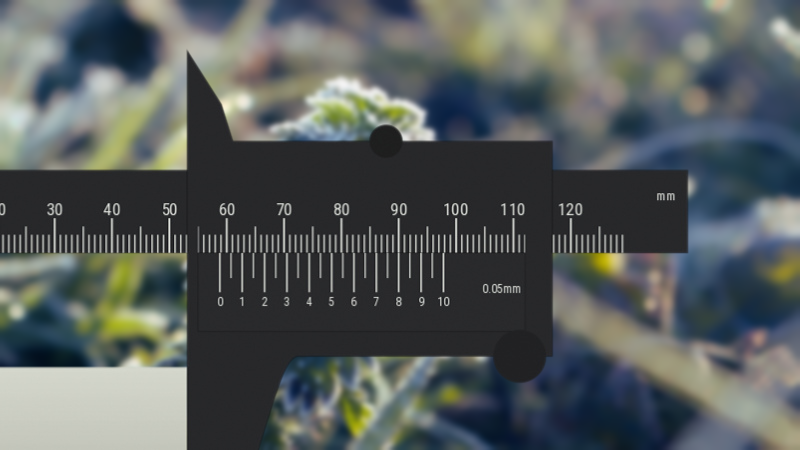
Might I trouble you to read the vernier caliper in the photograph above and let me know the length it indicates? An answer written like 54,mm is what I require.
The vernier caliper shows 58.8,mm
